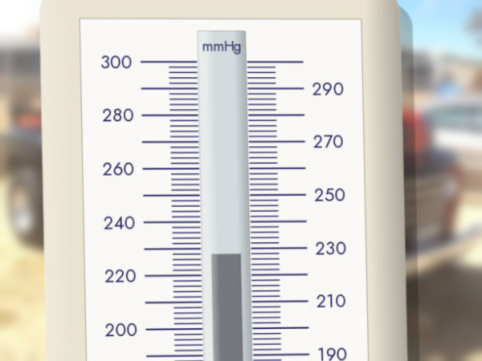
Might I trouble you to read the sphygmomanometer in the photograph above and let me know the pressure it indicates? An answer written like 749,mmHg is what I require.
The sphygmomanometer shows 228,mmHg
